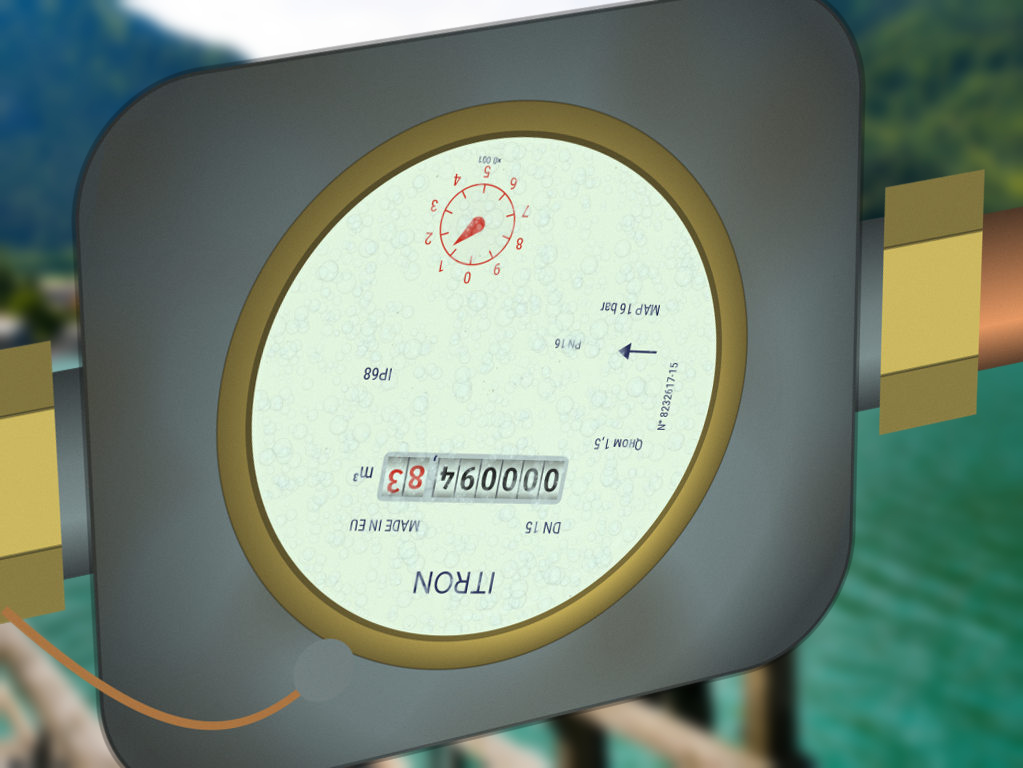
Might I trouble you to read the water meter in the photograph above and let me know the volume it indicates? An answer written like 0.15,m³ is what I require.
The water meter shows 94.831,m³
